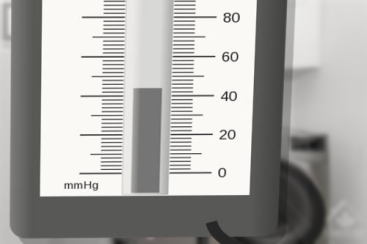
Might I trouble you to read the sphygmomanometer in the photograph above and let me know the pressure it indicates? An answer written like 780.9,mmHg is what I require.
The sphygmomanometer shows 44,mmHg
